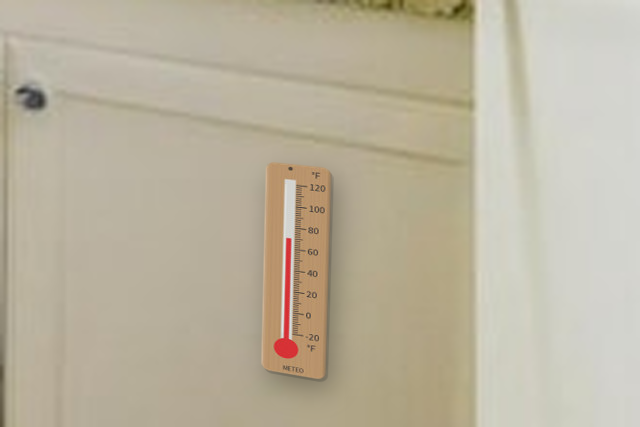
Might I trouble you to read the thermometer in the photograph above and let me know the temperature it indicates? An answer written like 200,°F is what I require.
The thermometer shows 70,°F
